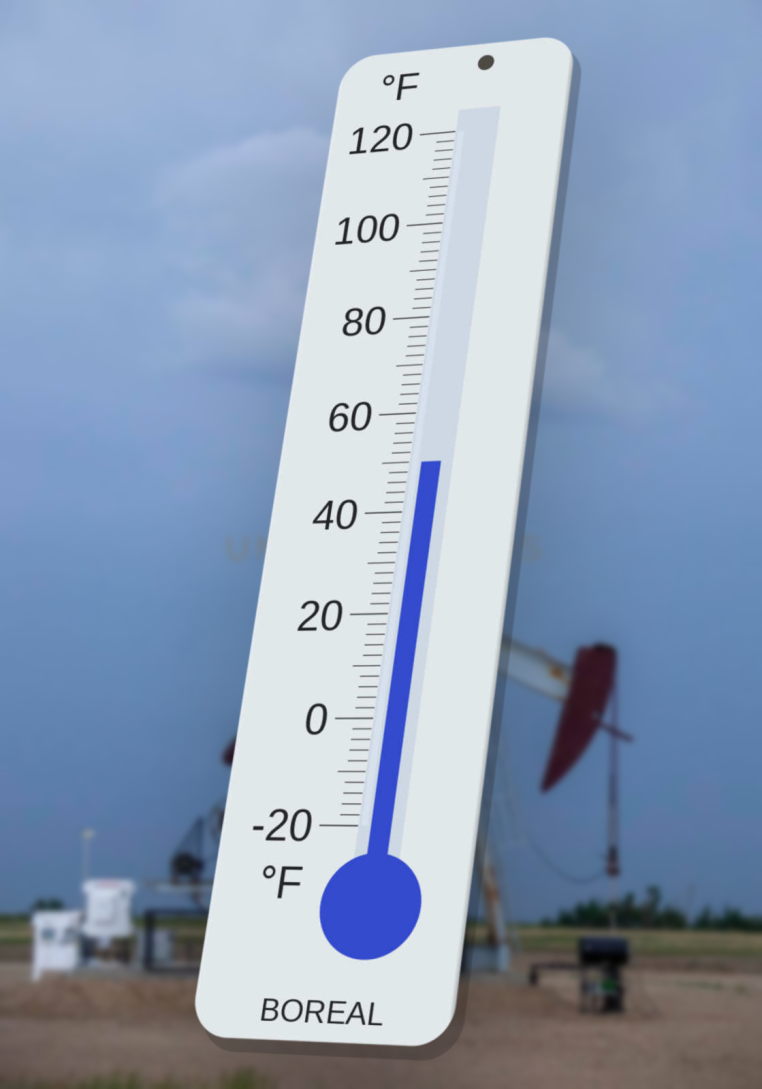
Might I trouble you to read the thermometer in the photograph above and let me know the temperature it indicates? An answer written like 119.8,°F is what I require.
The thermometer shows 50,°F
